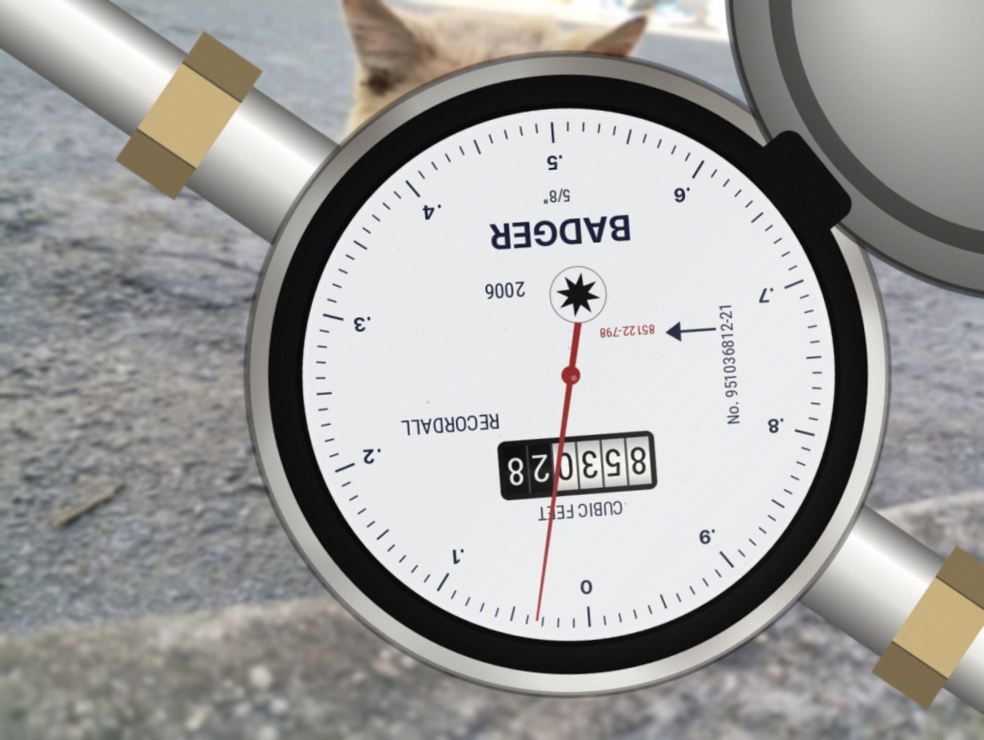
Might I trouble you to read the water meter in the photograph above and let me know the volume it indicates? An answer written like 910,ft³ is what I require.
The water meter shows 853028.03,ft³
